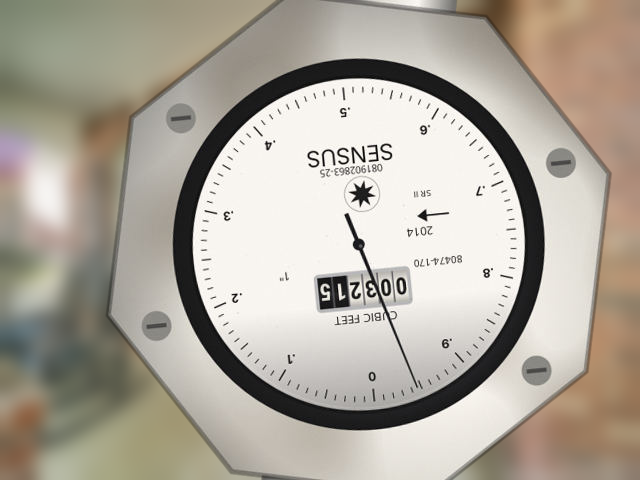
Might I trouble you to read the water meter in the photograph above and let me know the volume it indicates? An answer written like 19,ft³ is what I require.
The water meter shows 3214.95,ft³
